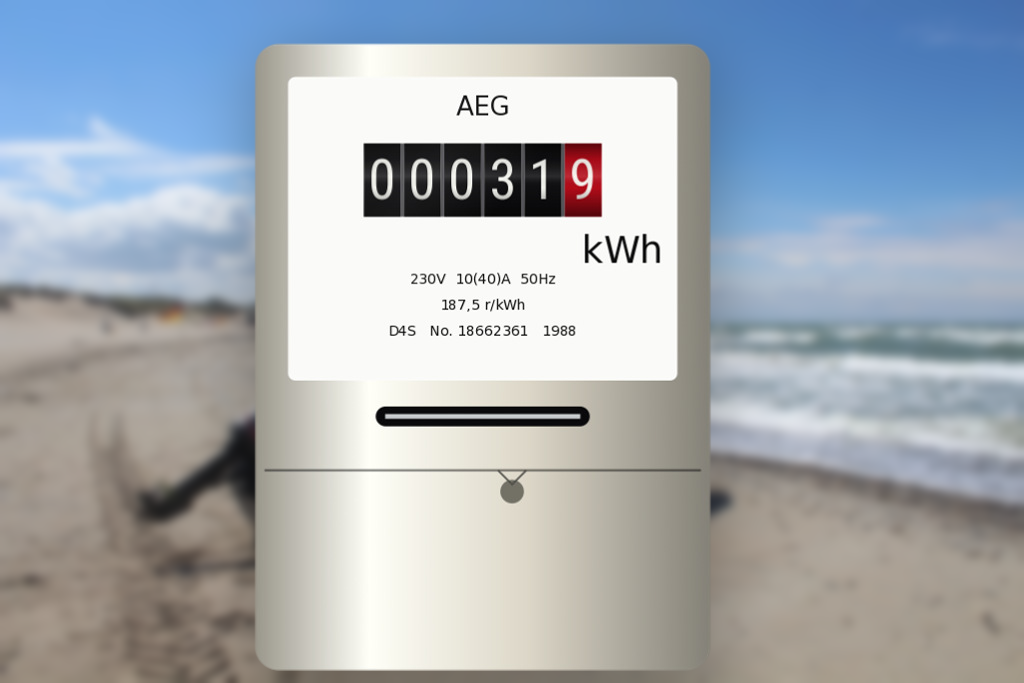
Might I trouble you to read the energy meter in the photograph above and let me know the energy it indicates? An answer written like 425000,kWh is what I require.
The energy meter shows 31.9,kWh
